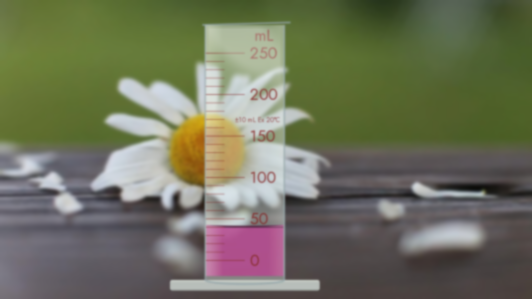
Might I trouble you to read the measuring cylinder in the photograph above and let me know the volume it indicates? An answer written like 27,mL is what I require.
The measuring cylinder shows 40,mL
